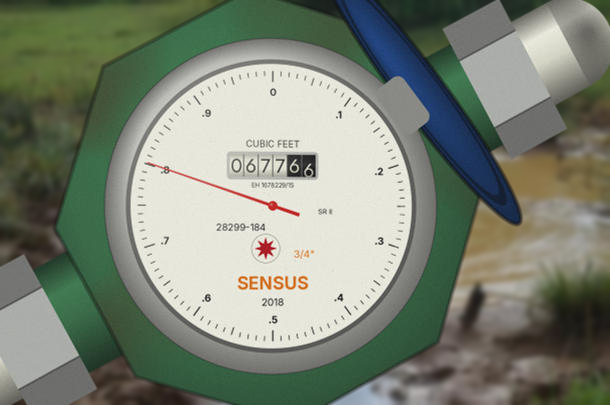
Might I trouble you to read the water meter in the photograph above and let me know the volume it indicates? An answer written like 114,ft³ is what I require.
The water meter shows 67765.80,ft³
